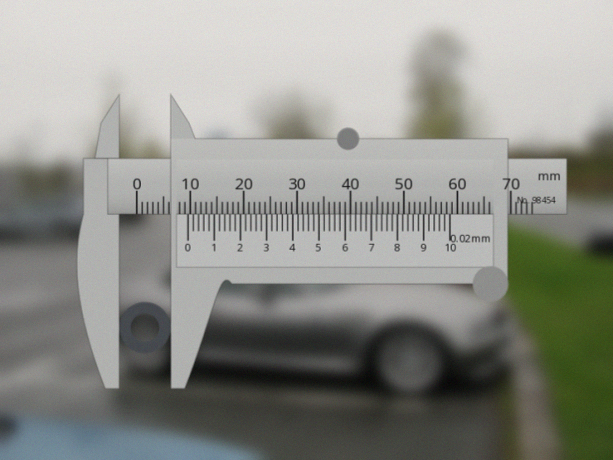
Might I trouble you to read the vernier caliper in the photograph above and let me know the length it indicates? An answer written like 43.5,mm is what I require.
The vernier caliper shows 9.6,mm
